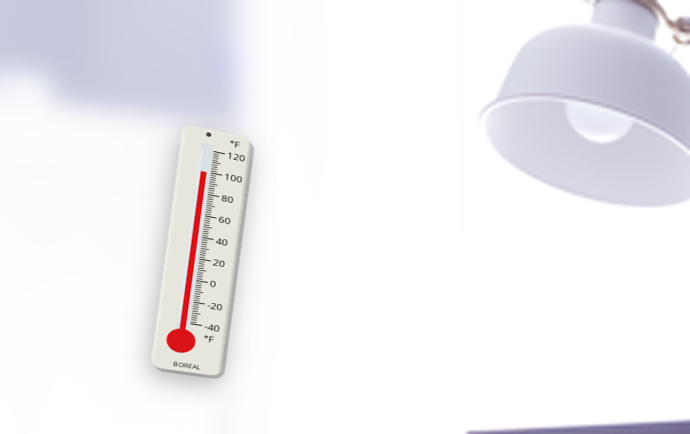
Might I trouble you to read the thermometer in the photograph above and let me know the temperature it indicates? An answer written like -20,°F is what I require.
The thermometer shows 100,°F
